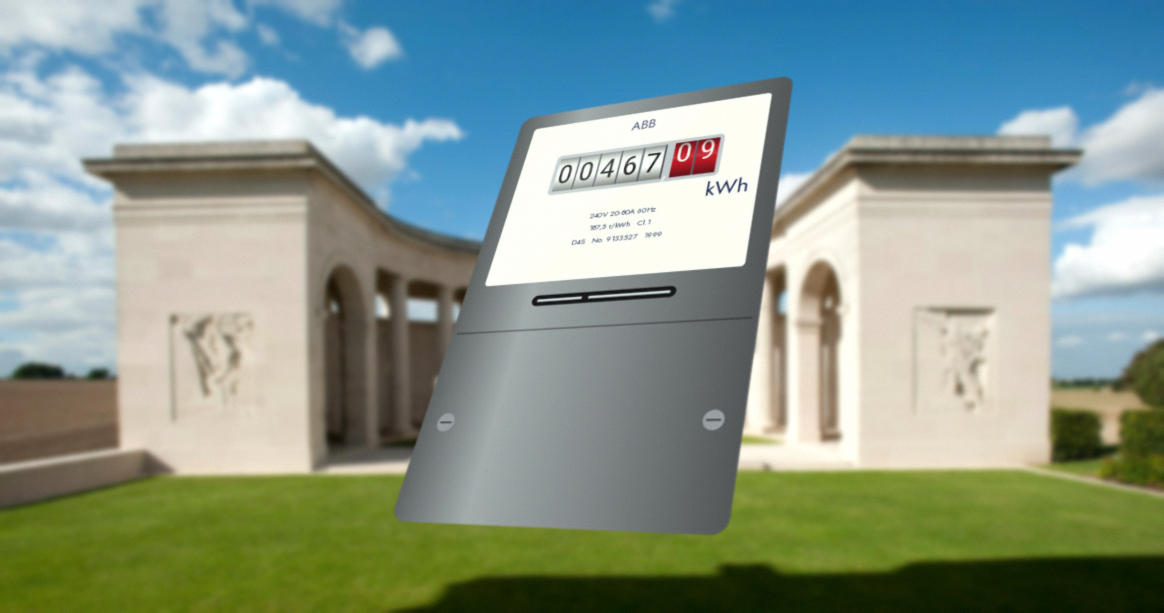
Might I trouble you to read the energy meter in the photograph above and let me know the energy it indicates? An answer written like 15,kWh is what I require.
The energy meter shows 467.09,kWh
